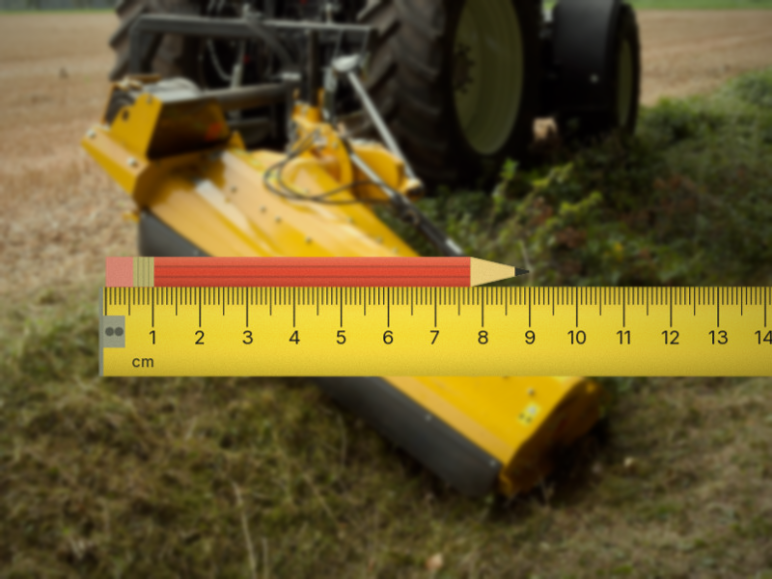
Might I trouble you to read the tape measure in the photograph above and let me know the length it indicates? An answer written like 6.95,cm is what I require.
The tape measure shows 9,cm
